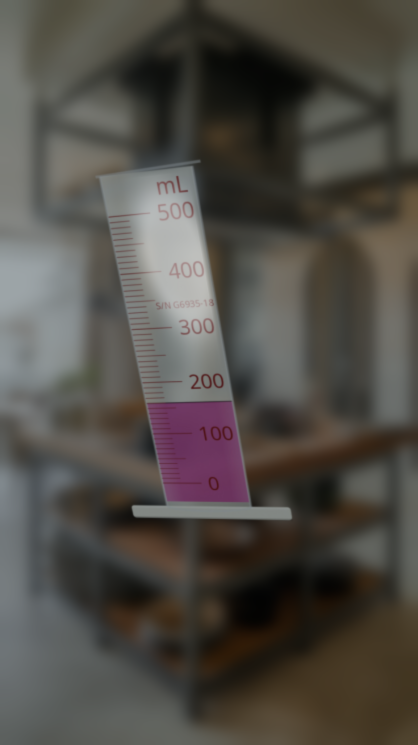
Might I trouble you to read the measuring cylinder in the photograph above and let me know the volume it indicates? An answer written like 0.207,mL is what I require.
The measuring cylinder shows 160,mL
